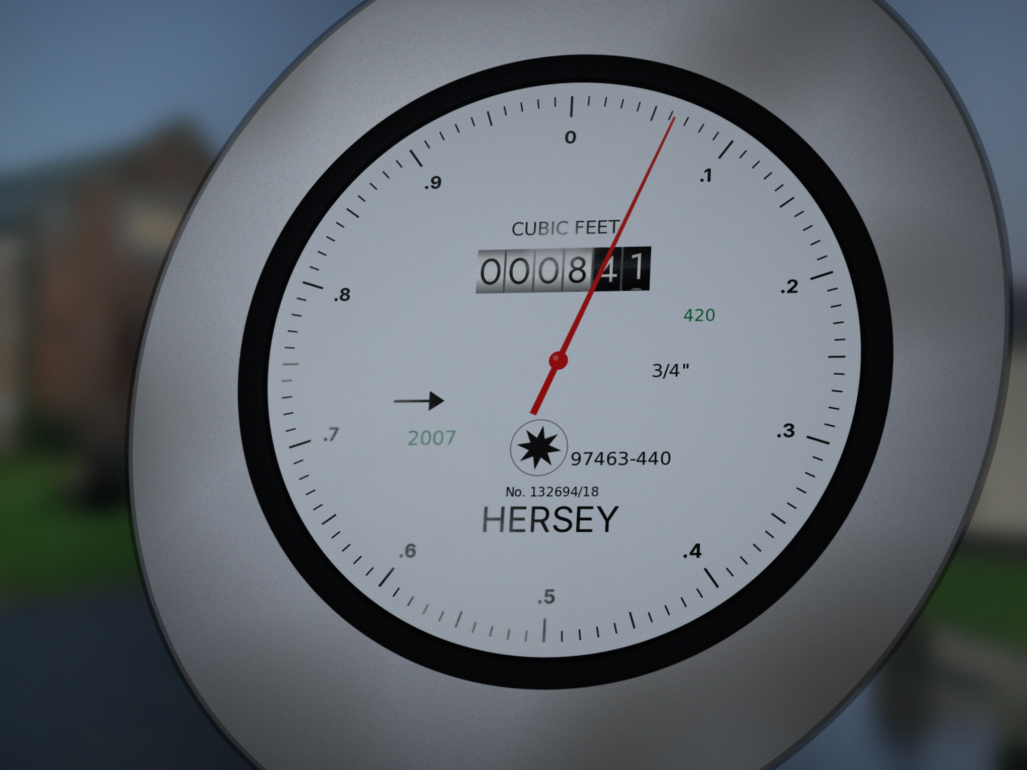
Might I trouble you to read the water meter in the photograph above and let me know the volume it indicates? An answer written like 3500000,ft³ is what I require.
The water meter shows 841.06,ft³
